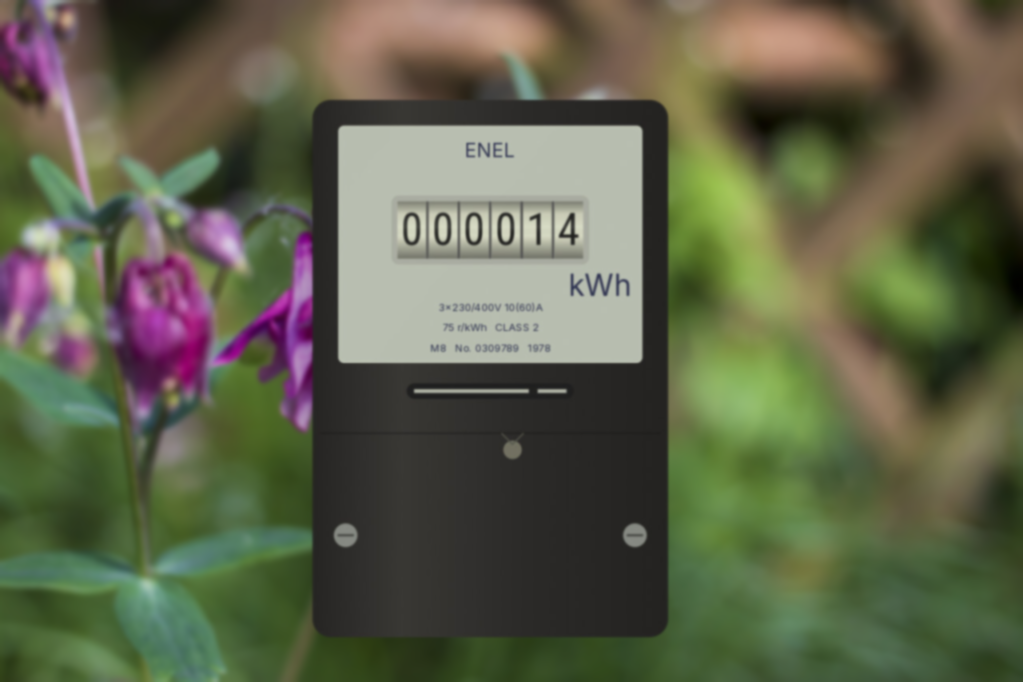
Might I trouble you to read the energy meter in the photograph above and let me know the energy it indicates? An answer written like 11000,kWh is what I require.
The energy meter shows 14,kWh
